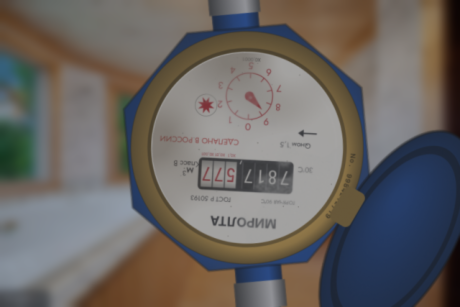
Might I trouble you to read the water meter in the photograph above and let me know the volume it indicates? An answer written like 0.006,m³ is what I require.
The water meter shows 7817.5778,m³
